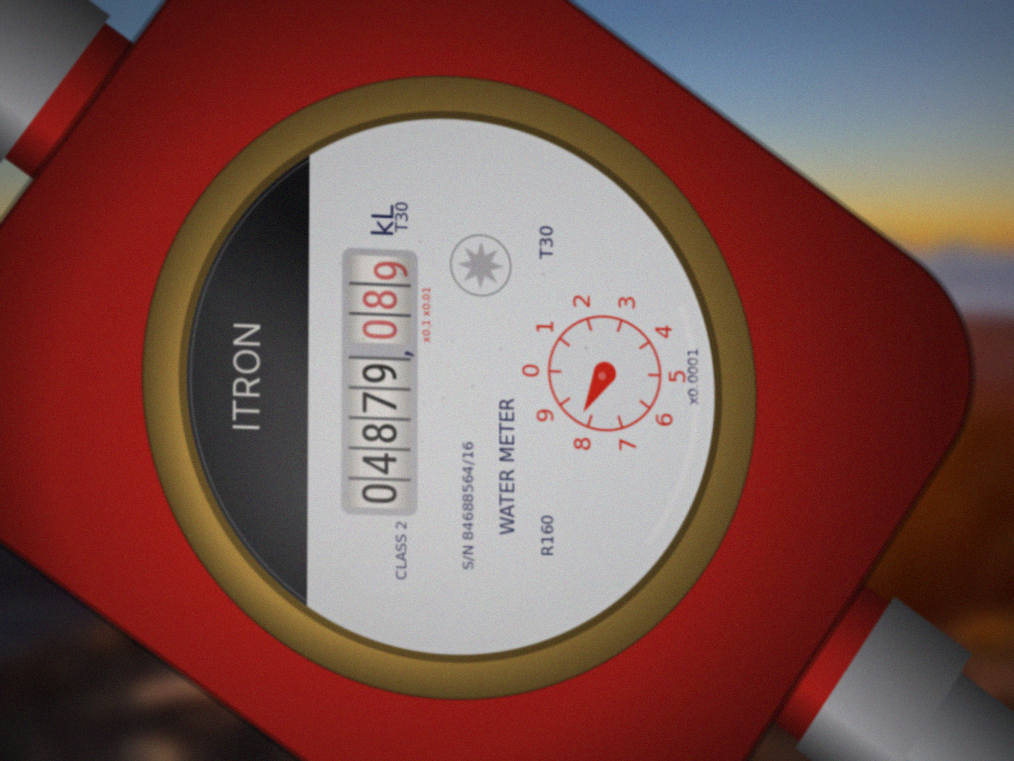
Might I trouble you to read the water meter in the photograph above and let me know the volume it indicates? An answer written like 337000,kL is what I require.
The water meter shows 4879.0888,kL
